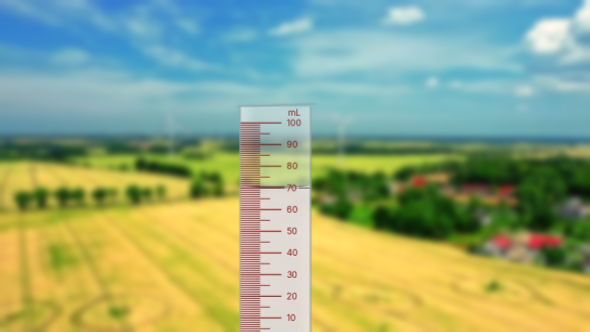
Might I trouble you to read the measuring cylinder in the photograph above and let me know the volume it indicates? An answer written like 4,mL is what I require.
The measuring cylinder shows 70,mL
